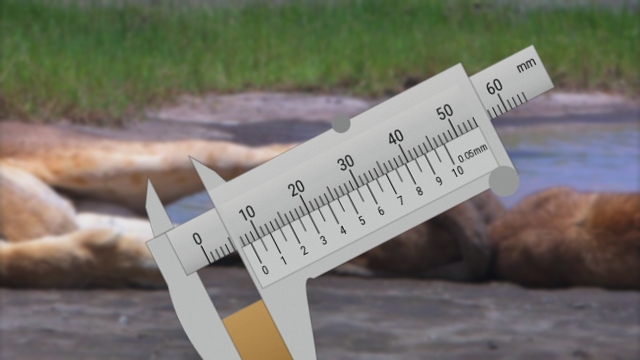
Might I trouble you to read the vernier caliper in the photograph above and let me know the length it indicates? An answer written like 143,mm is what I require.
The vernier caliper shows 8.2,mm
